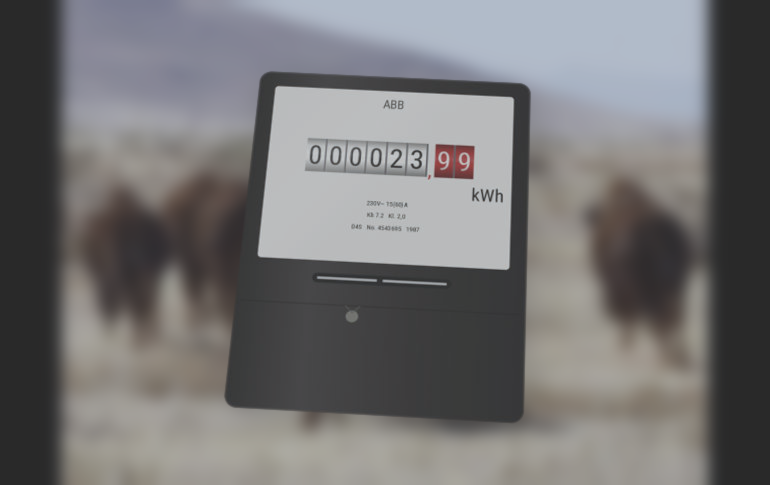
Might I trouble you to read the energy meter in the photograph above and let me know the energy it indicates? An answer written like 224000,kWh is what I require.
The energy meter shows 23.99,kWh
